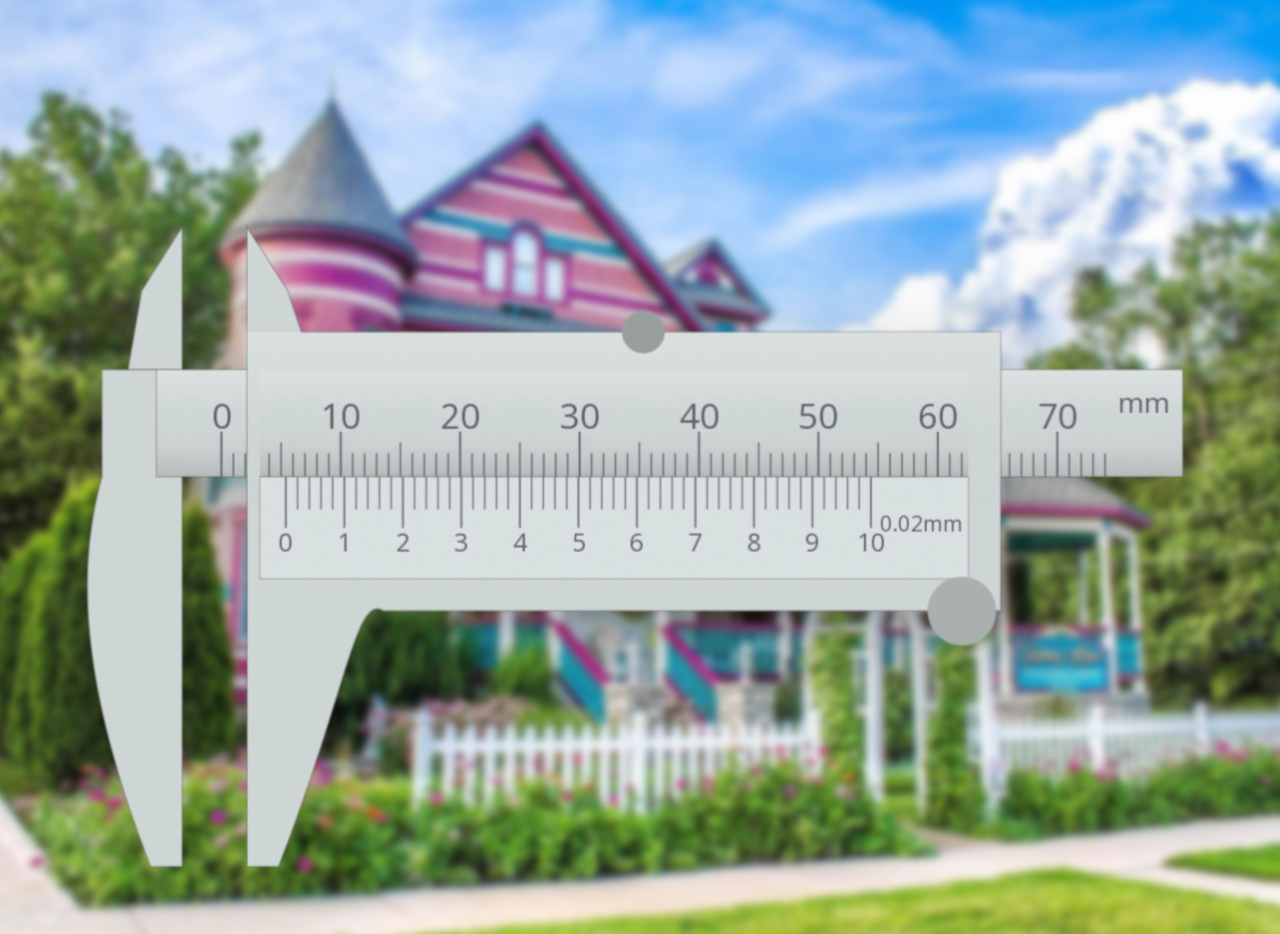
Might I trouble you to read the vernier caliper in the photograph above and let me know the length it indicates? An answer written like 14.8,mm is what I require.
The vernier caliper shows 5.4,mm
